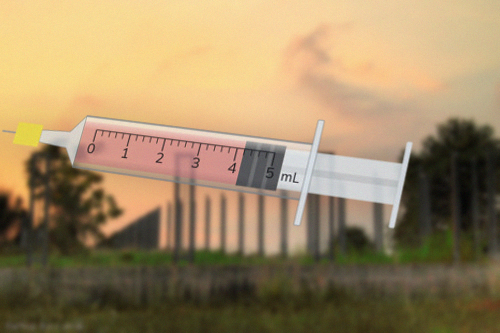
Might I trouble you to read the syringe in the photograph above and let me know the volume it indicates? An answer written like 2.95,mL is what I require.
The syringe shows 4.2,mL
